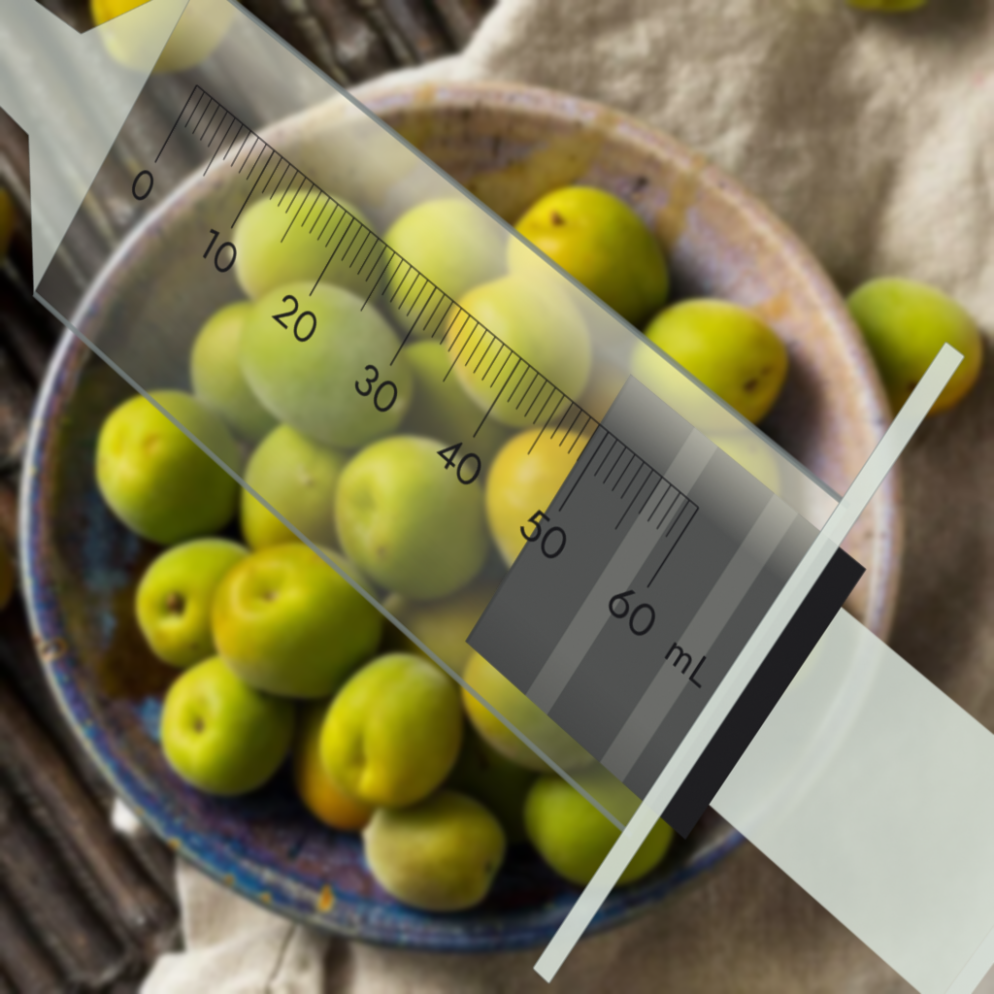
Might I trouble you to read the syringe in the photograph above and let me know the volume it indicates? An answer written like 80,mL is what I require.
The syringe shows 49,mL
